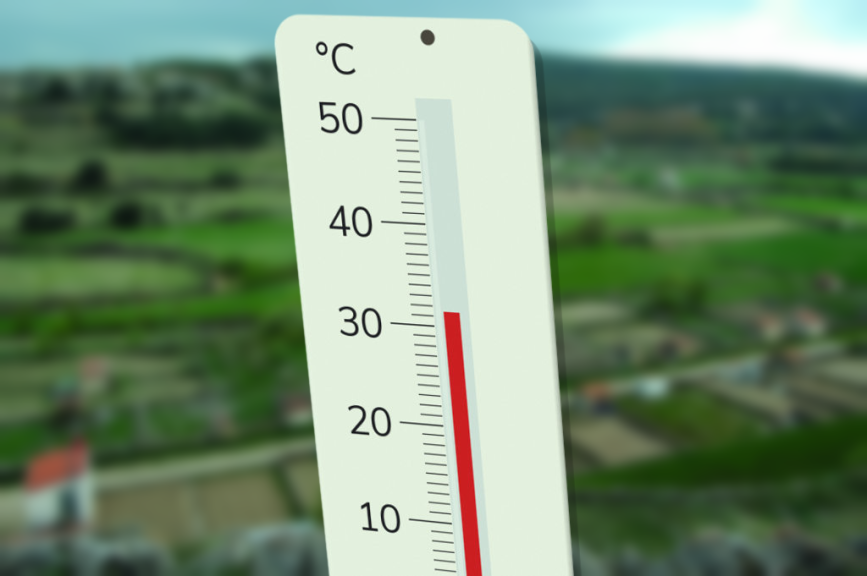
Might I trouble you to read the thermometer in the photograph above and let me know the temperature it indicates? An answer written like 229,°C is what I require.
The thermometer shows 31.5,°C
